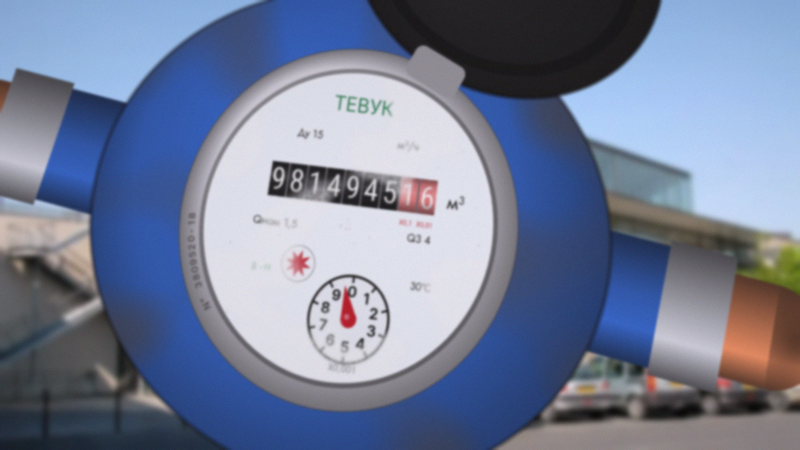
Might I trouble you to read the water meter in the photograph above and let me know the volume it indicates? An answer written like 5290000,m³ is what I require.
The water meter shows 9814945.159,m³
